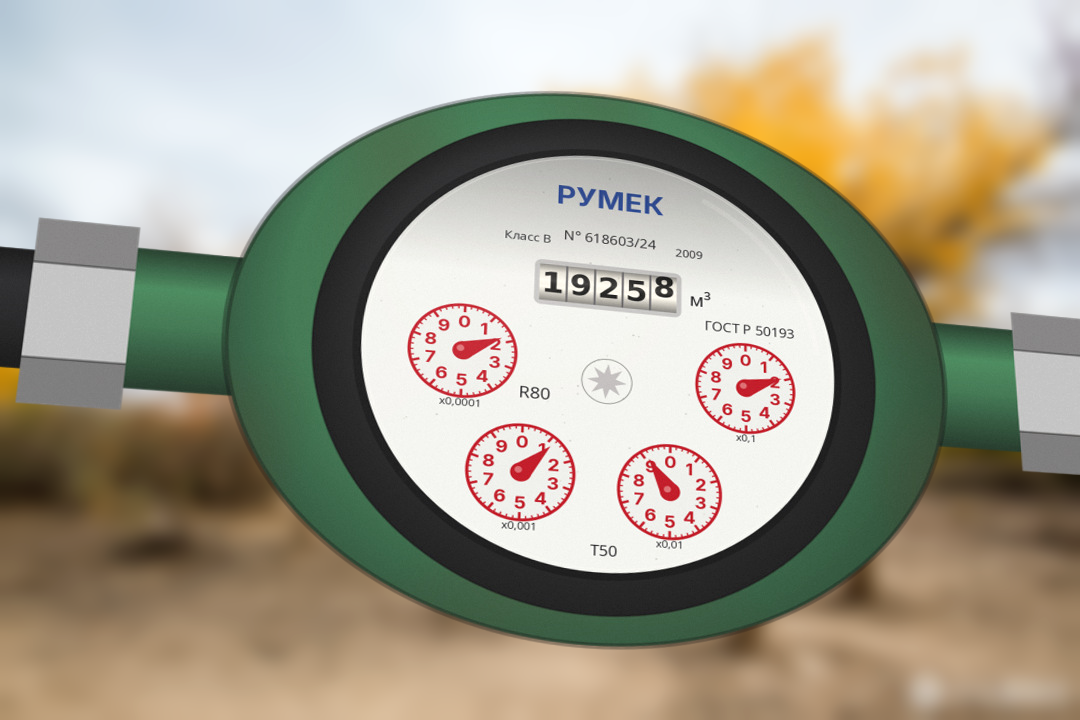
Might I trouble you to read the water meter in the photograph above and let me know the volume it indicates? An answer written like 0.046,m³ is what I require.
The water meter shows 19258.1911,m³
